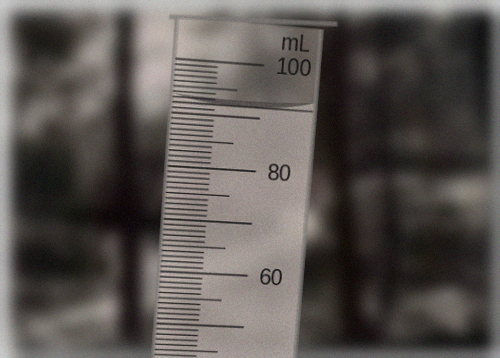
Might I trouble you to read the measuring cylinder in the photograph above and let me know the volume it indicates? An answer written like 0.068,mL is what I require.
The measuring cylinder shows 92,mL
